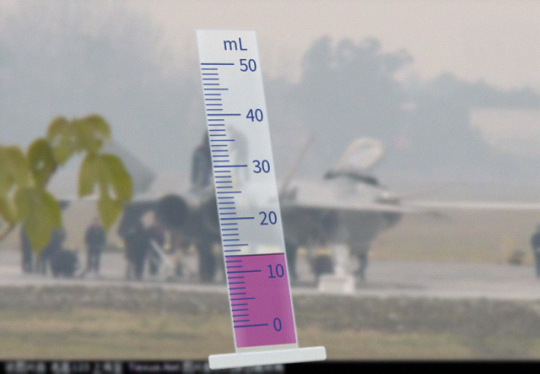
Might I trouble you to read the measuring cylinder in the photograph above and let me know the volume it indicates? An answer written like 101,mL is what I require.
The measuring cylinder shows 13,mL
